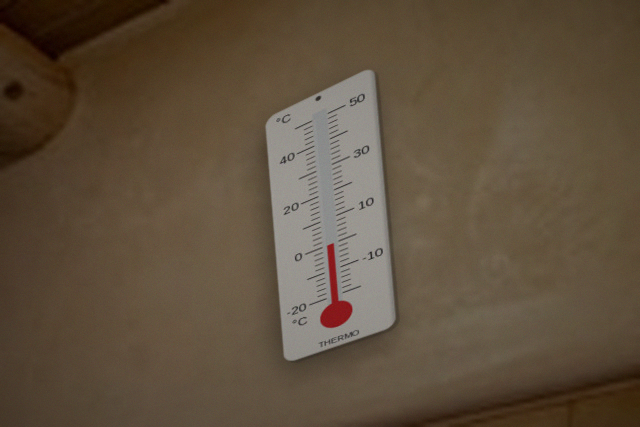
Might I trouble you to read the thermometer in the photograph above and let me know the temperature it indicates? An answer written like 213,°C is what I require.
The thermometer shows 0,°C
